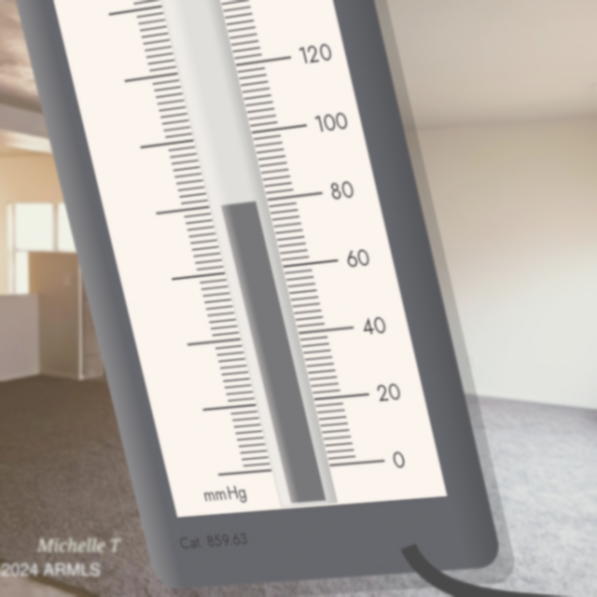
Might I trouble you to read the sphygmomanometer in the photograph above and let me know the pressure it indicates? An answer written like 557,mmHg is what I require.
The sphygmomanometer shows 80,mmHg
